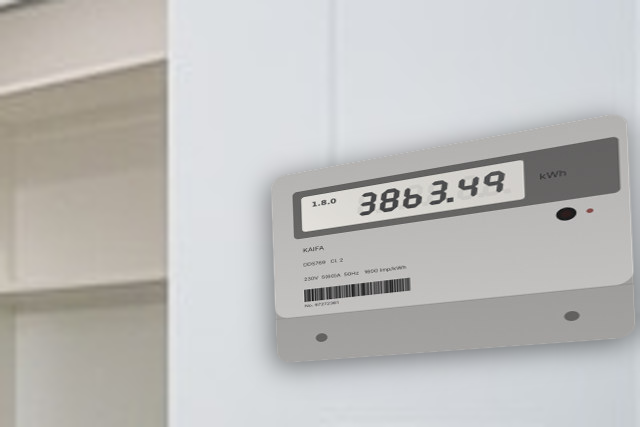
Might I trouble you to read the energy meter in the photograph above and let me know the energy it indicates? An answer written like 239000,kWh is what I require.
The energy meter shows 3863.49,kWh
